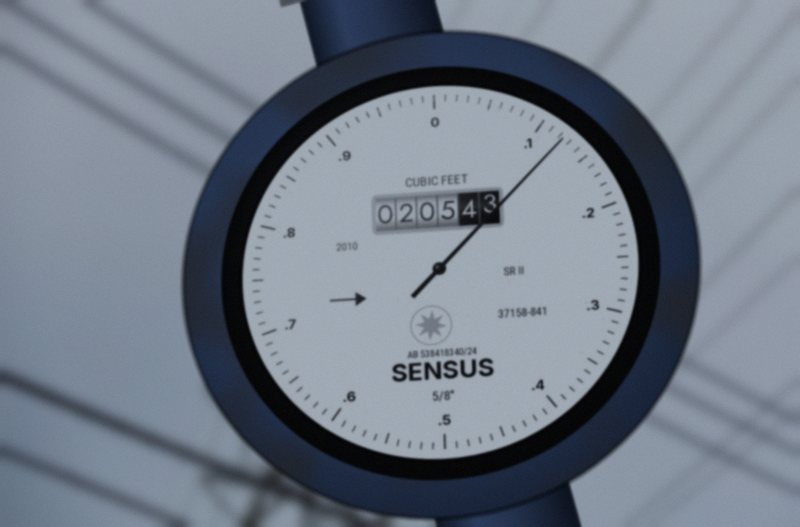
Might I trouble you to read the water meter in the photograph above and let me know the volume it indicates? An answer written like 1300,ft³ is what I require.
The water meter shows 20543.12,ft³
